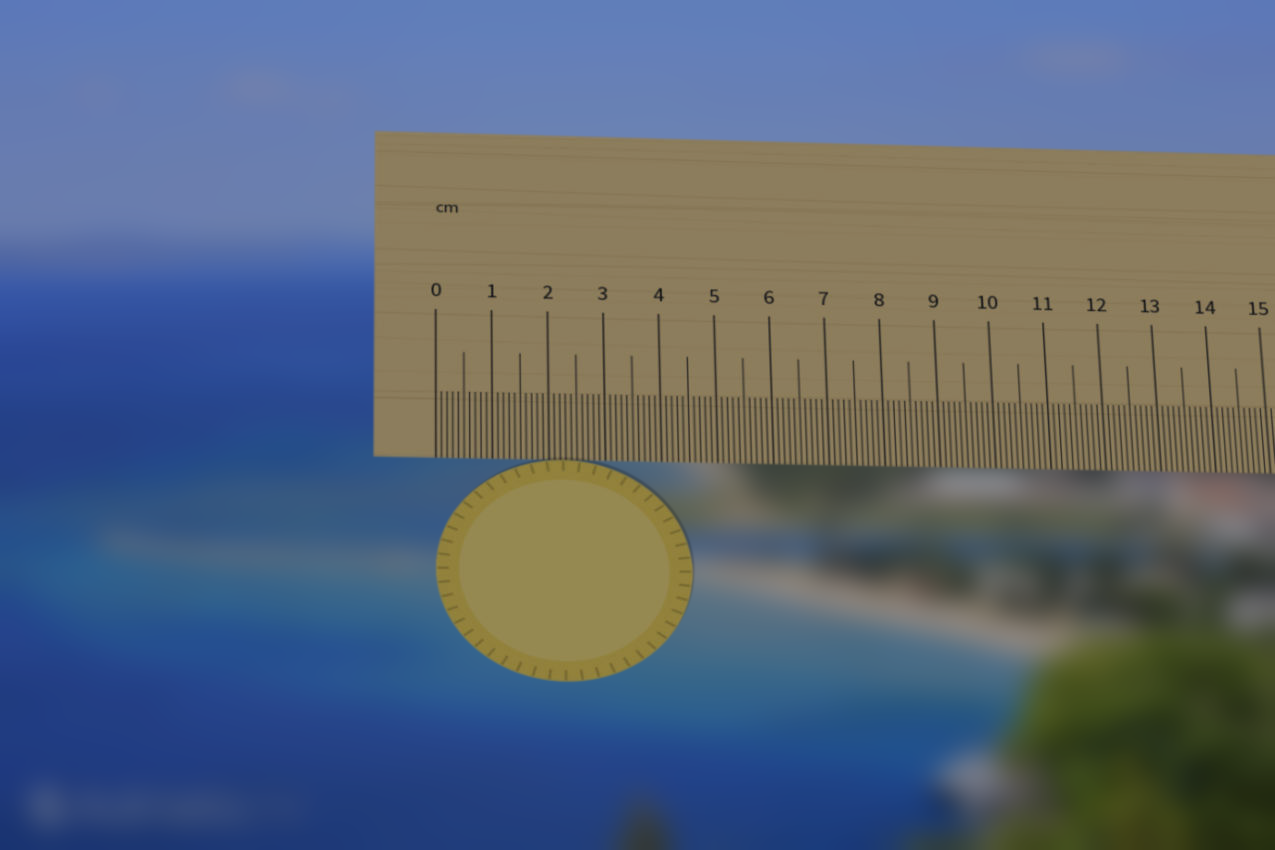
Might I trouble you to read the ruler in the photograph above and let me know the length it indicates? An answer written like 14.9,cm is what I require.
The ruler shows 4.5,cm
